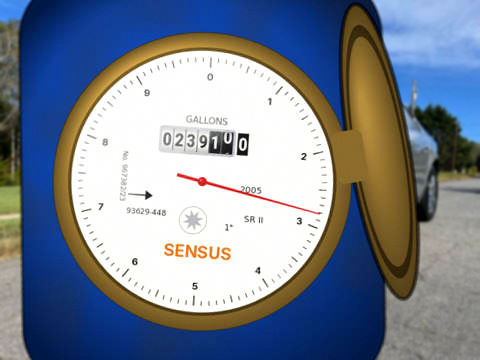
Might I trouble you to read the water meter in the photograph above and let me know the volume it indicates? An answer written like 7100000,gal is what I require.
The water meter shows 239102.8,gal
